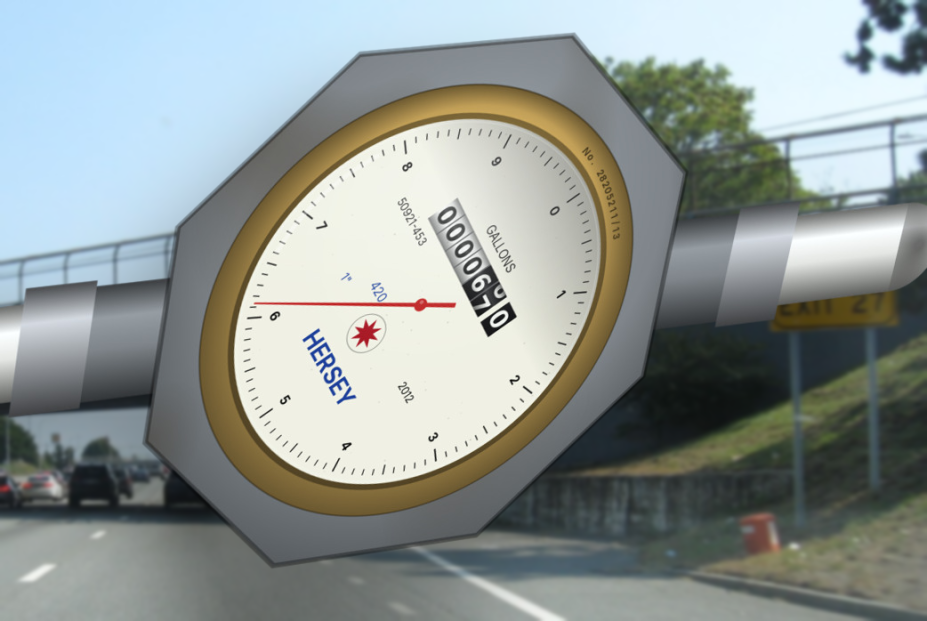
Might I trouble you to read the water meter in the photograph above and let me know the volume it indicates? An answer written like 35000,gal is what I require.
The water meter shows 666.1,gal
